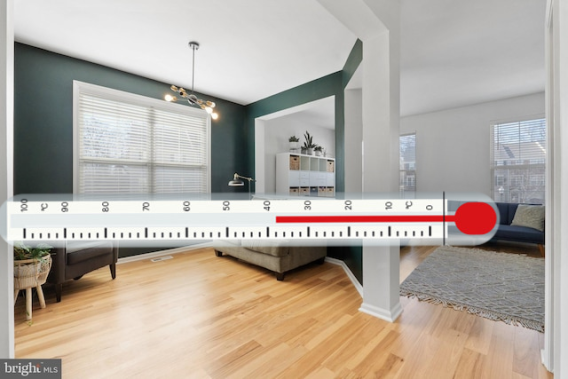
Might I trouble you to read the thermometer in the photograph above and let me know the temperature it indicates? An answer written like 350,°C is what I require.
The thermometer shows 38,°C
